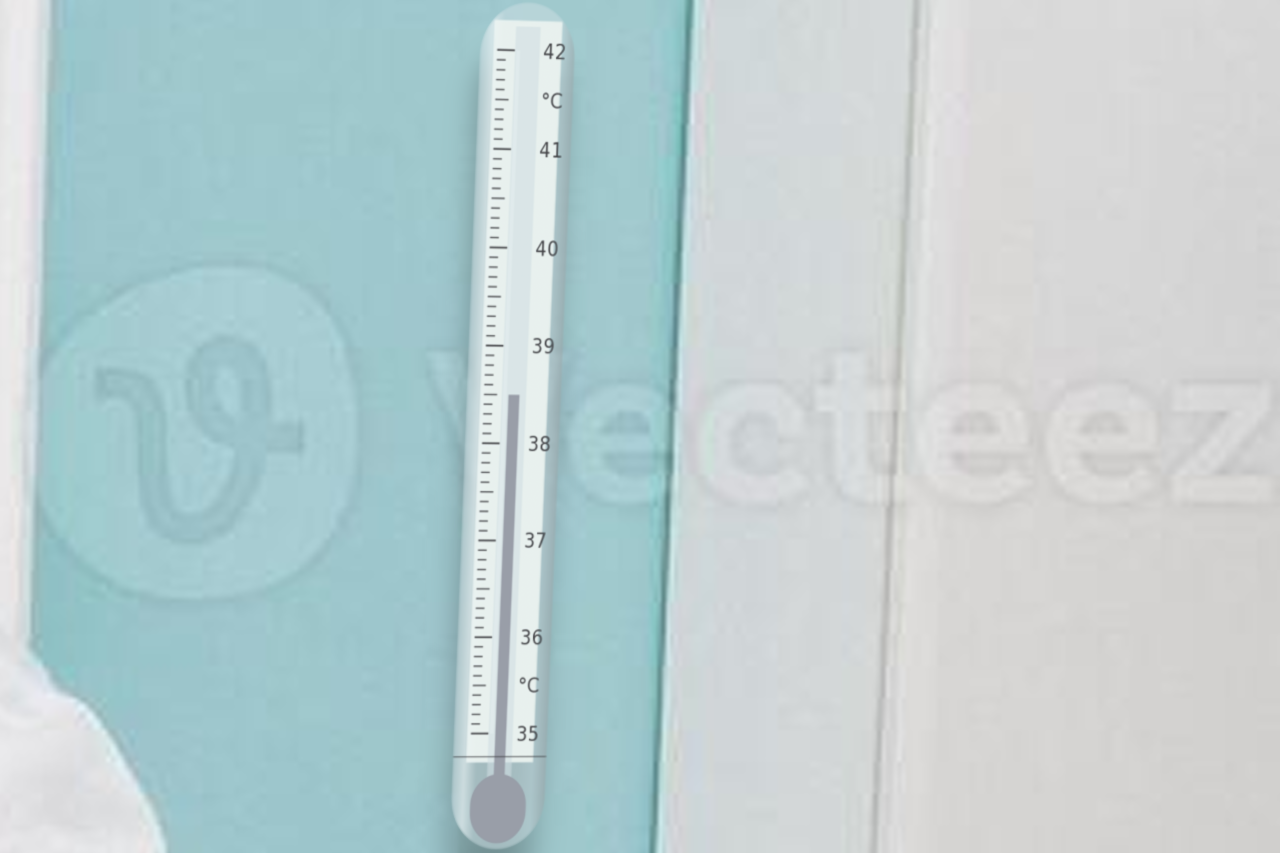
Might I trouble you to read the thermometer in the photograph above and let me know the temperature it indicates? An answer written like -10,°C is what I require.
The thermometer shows 38.5,°C
